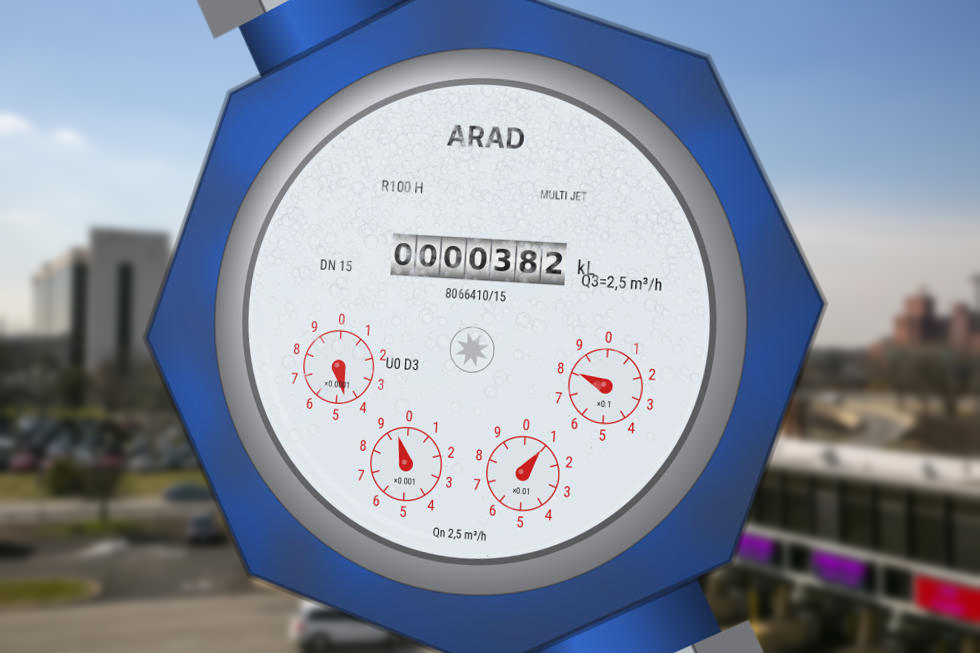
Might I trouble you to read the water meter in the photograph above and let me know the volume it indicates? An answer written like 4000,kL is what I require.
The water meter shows 382.8094,kL
